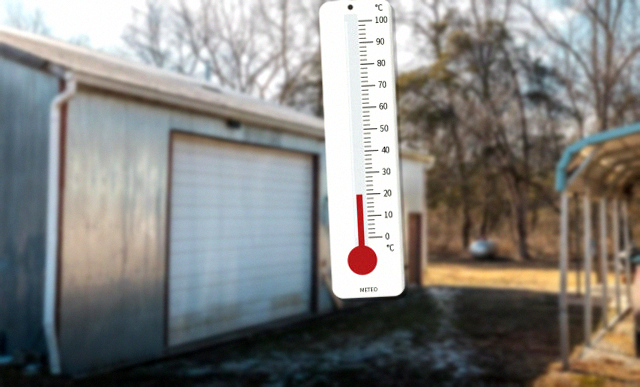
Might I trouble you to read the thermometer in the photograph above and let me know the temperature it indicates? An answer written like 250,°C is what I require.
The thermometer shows 20,°C
